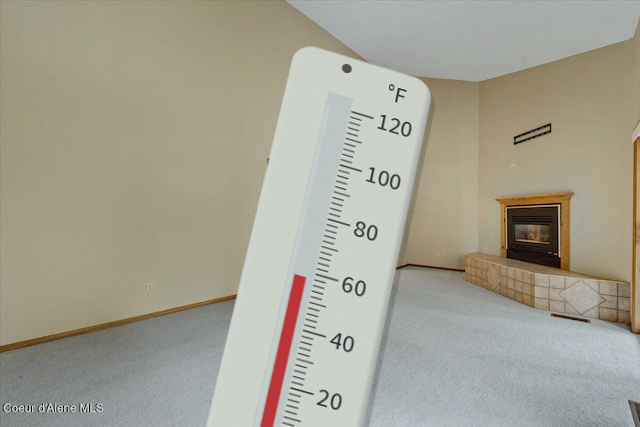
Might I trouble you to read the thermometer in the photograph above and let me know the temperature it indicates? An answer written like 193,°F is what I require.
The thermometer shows 58,°F
